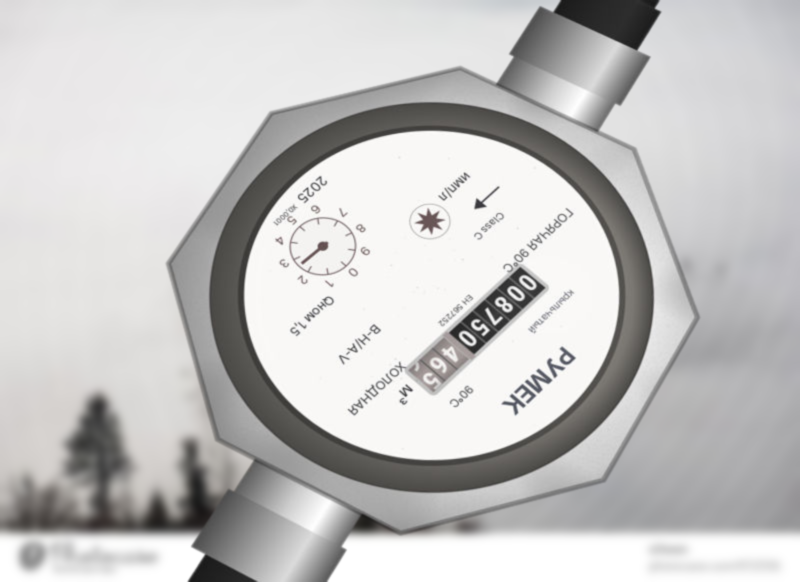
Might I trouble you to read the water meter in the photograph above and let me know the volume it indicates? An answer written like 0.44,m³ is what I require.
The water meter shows 8750.4652,m³
